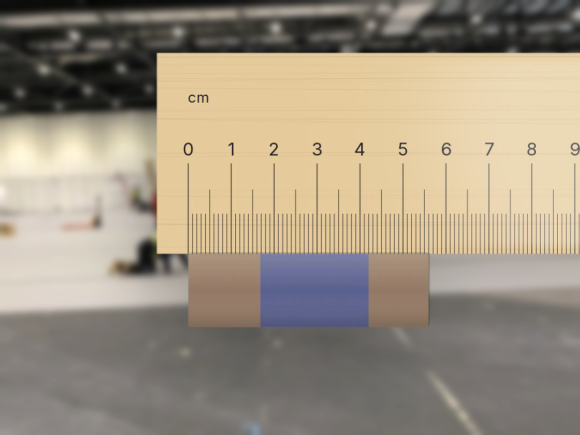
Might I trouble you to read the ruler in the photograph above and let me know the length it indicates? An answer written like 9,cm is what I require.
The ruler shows 5.6,cm
